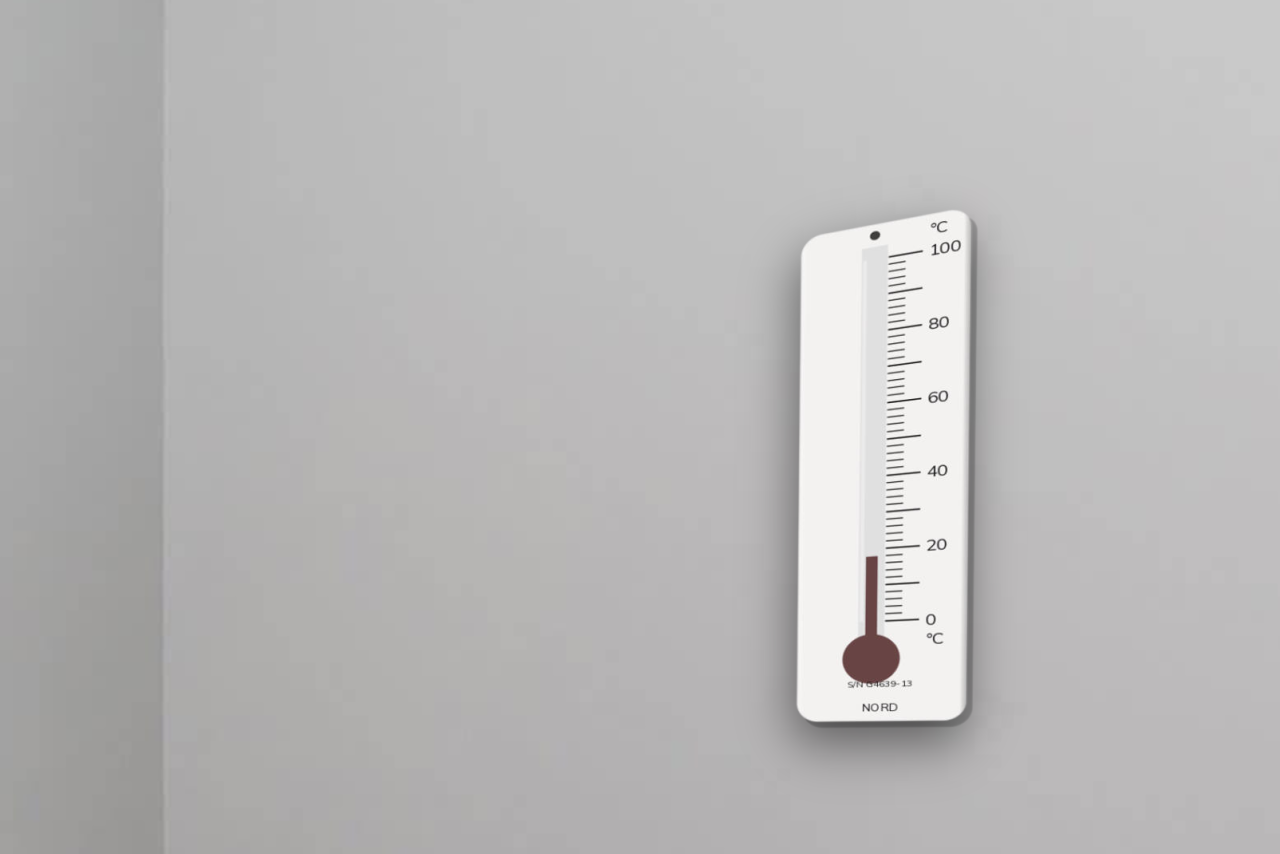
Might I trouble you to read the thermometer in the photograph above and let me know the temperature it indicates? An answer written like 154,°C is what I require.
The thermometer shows 18,°C
